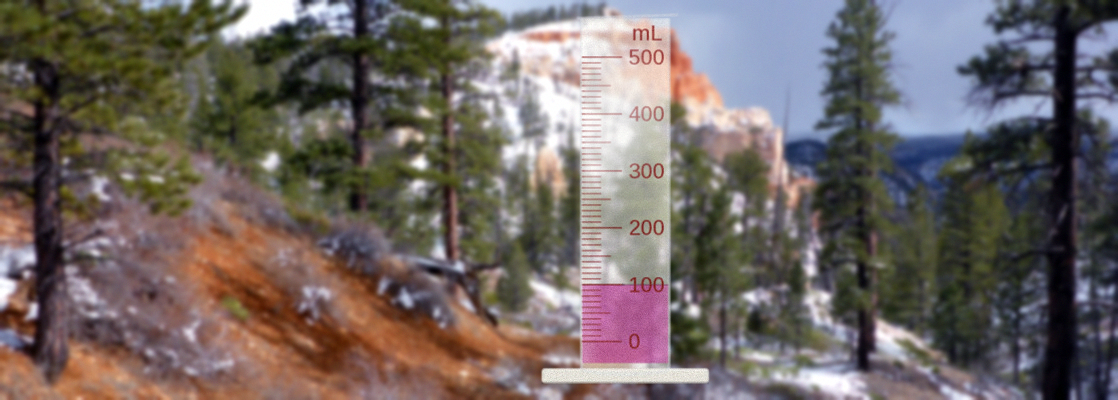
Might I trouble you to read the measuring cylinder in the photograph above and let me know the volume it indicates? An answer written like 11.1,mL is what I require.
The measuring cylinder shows 100,mL
